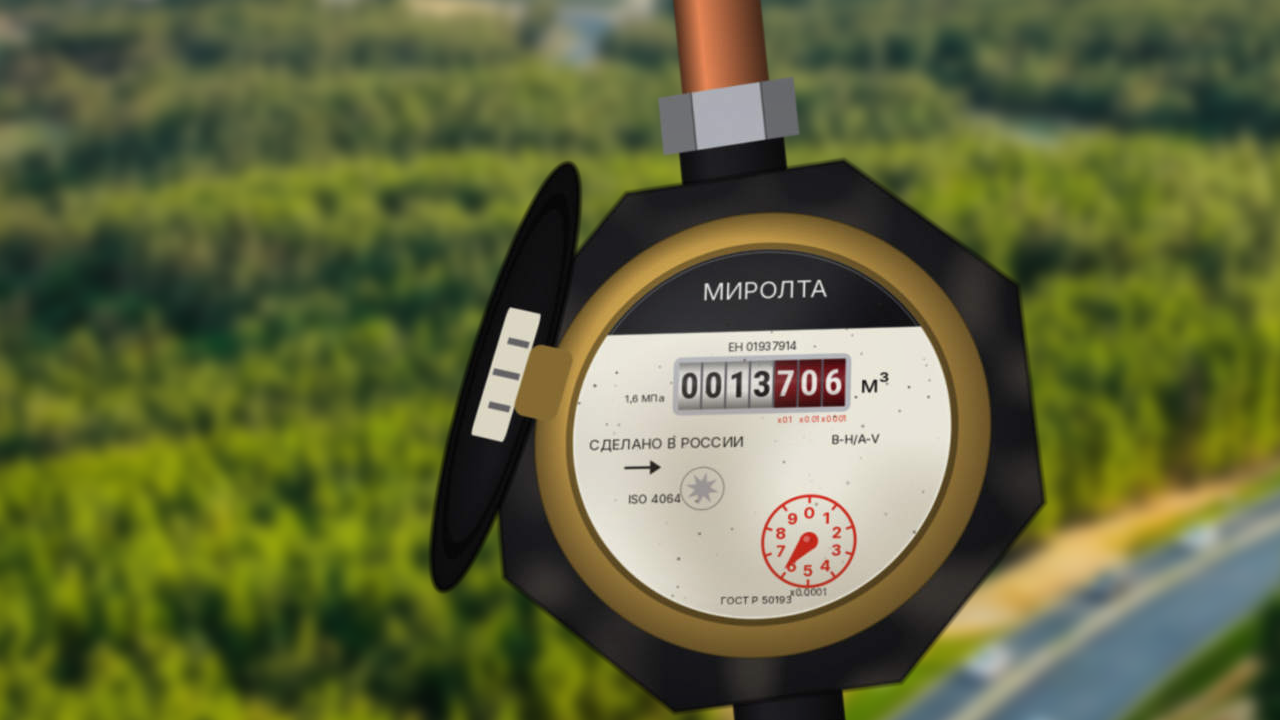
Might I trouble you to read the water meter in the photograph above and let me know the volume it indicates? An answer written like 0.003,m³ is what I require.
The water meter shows 13.7066,m³
